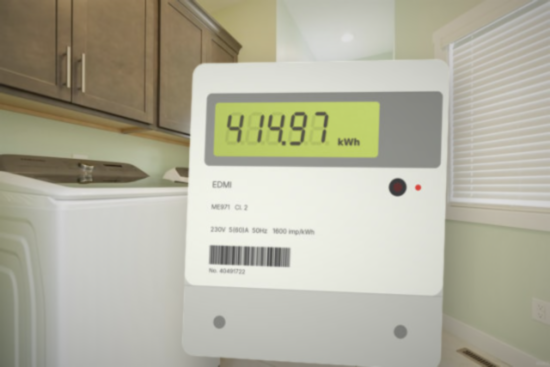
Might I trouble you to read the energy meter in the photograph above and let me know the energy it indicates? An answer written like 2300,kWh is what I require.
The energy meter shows 414.97,kWh
